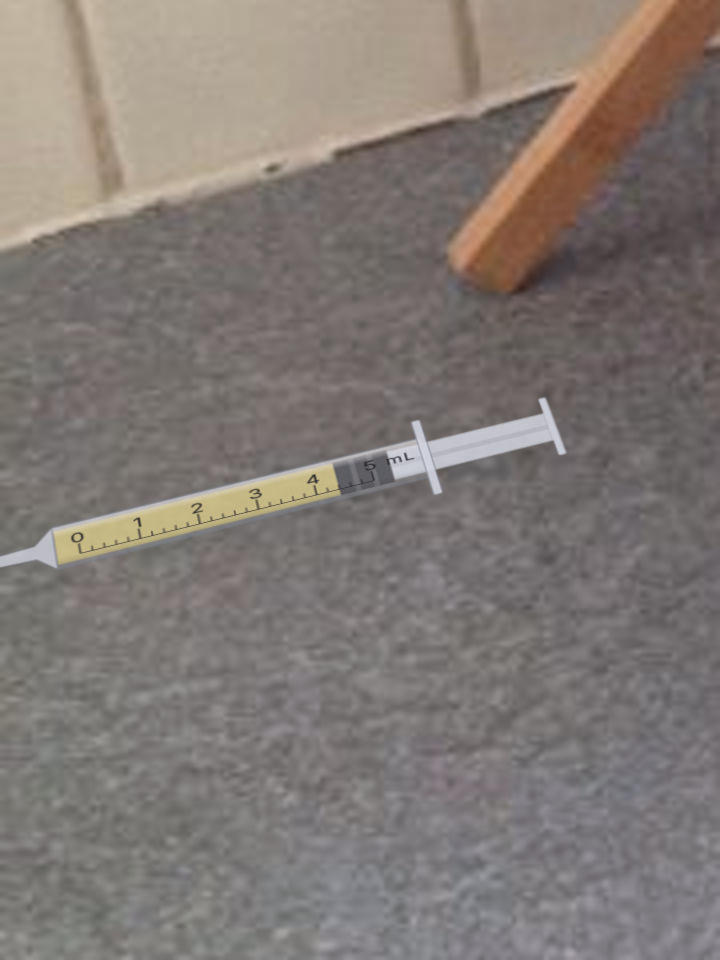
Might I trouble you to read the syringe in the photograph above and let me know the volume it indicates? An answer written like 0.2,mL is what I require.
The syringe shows 4.4,mL
